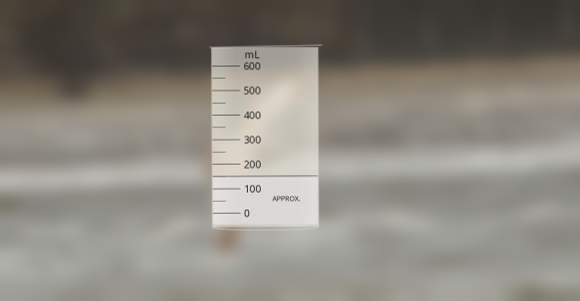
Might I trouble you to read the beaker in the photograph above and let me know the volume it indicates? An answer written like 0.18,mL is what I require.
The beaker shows 150,mL
